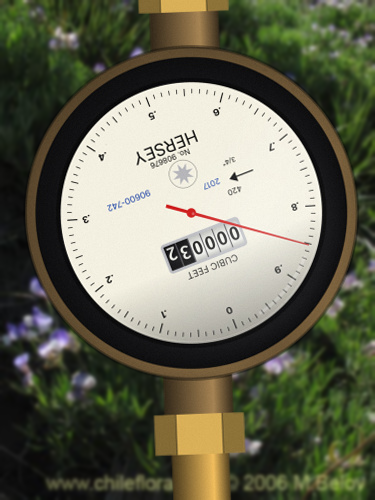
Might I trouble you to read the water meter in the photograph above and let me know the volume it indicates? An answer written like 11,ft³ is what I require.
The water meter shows 31.85,ft³
